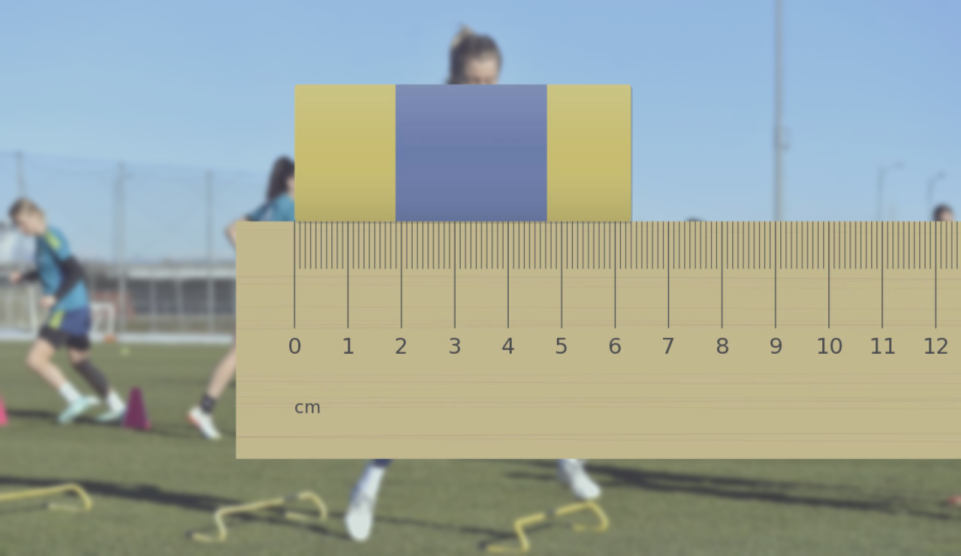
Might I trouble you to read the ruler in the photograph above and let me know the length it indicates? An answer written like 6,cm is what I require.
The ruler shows 6.3,cm
